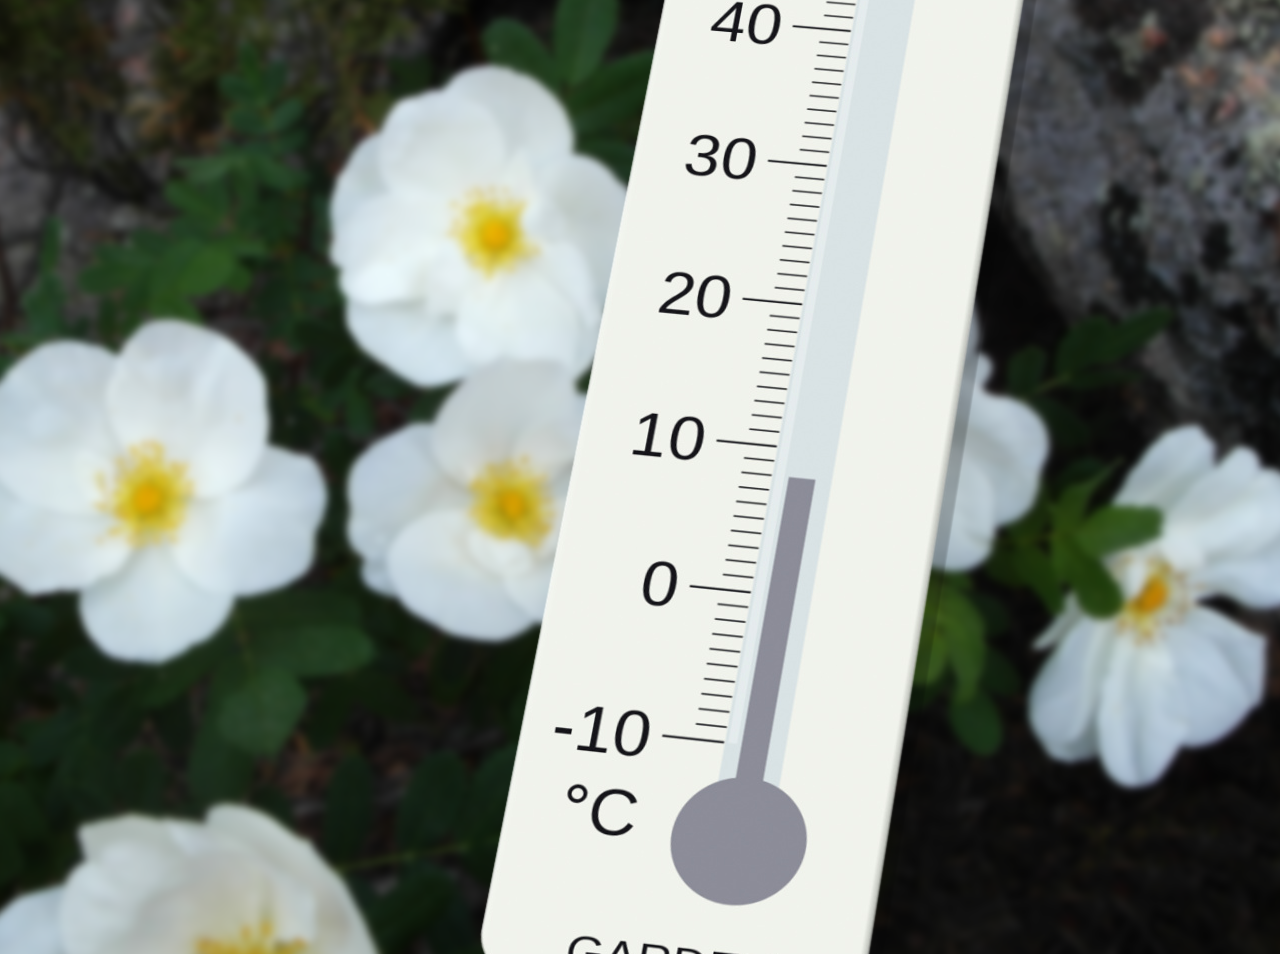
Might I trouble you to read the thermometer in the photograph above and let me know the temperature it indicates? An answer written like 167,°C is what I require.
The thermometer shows 8,°C
